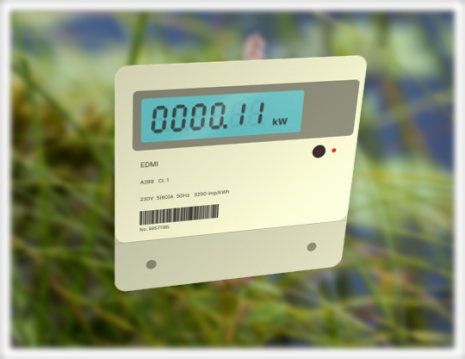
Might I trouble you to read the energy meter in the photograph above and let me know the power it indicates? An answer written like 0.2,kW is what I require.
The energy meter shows 0.11,kW
